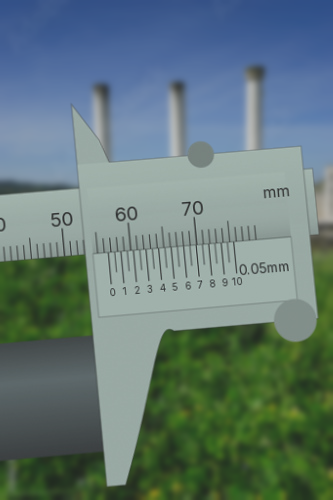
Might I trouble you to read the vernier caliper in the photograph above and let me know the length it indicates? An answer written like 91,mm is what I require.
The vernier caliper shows 56.6,mm
